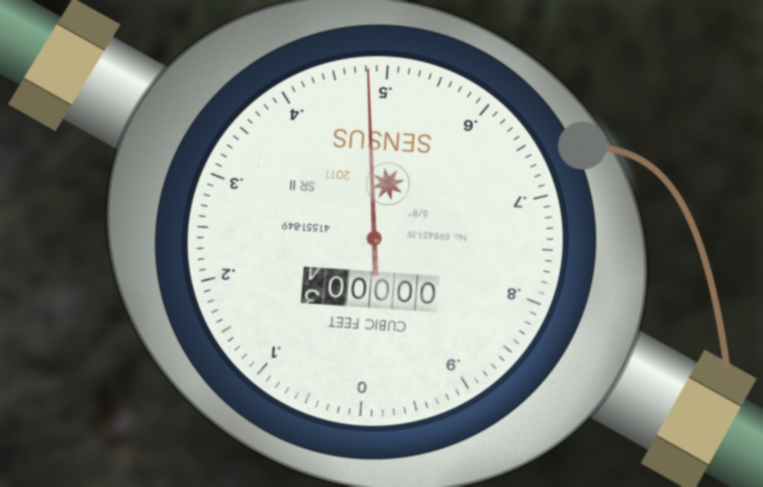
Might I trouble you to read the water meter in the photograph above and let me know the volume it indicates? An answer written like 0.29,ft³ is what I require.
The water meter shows 3.48,ft³
